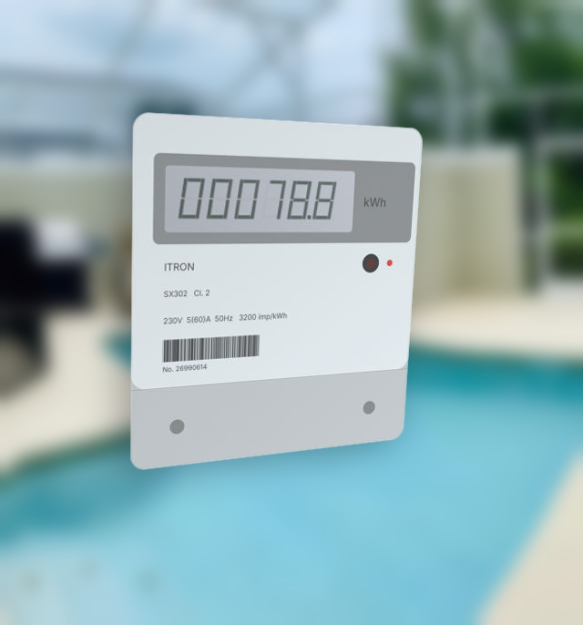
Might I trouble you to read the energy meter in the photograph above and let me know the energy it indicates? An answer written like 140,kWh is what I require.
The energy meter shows 78.8,kWh
